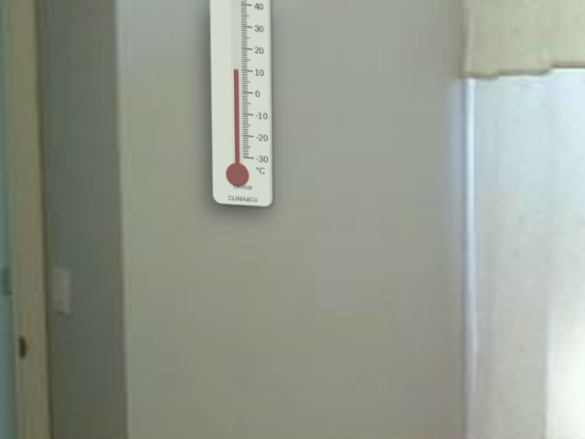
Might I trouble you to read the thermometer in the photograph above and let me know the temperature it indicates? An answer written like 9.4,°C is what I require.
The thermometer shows 10,°C
